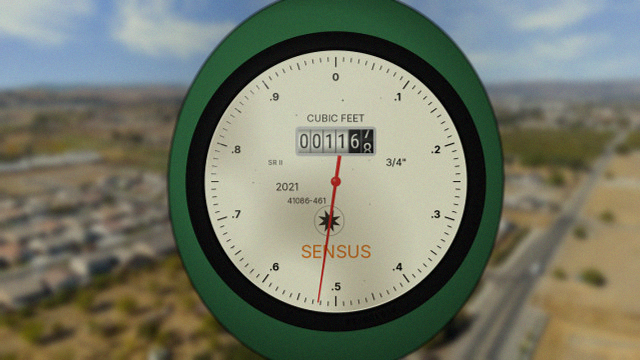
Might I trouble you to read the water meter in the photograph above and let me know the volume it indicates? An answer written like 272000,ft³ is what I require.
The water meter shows 1167.52,ft³
